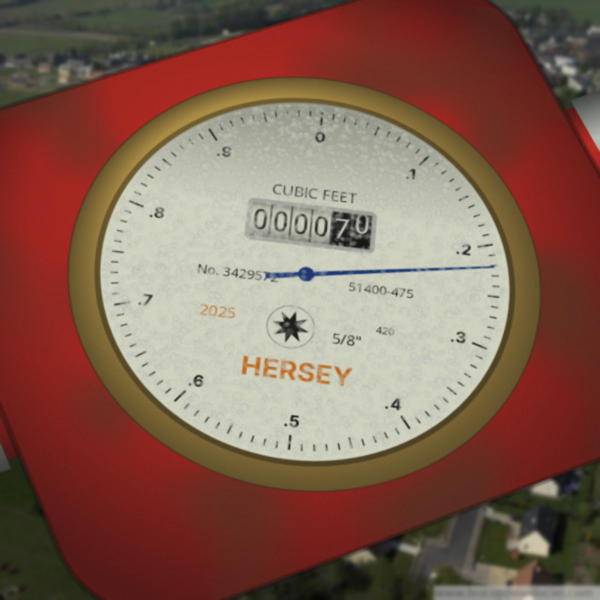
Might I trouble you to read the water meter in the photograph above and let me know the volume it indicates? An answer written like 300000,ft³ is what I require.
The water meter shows 70.22,ft³
